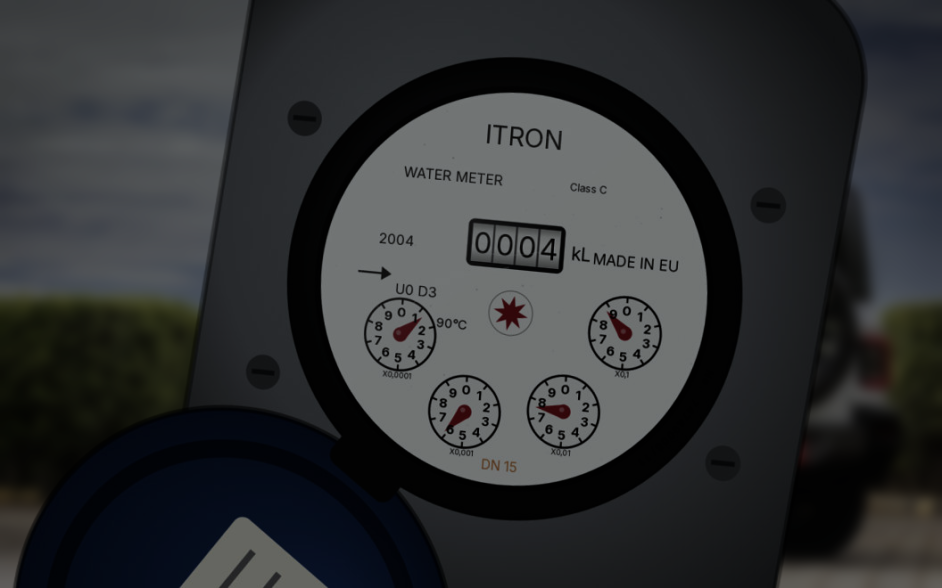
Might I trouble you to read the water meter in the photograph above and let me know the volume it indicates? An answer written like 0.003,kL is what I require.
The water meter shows 4.8761,kL
